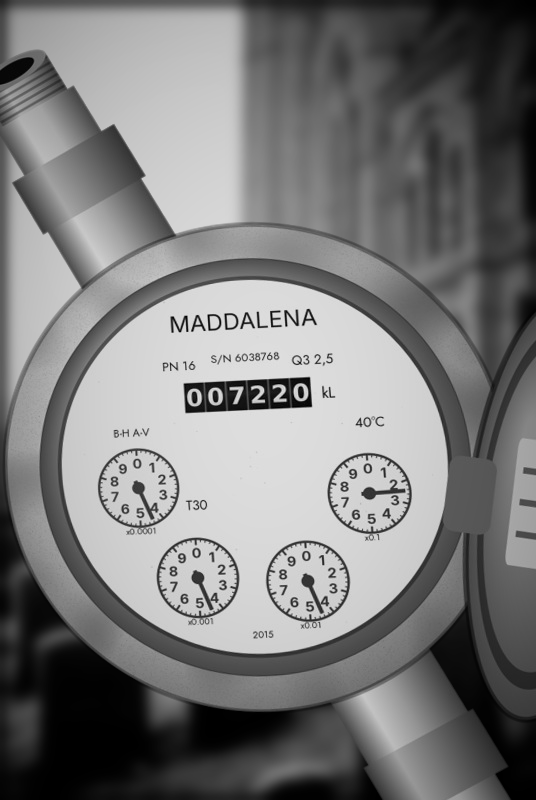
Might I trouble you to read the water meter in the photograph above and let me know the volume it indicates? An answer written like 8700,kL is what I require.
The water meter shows 7220.2444,kL
